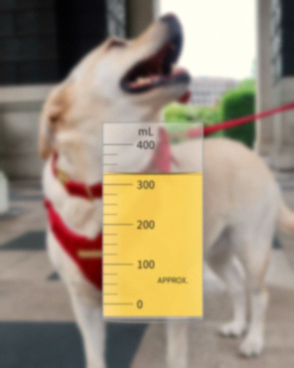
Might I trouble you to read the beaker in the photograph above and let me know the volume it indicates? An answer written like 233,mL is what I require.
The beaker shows 325,mL
